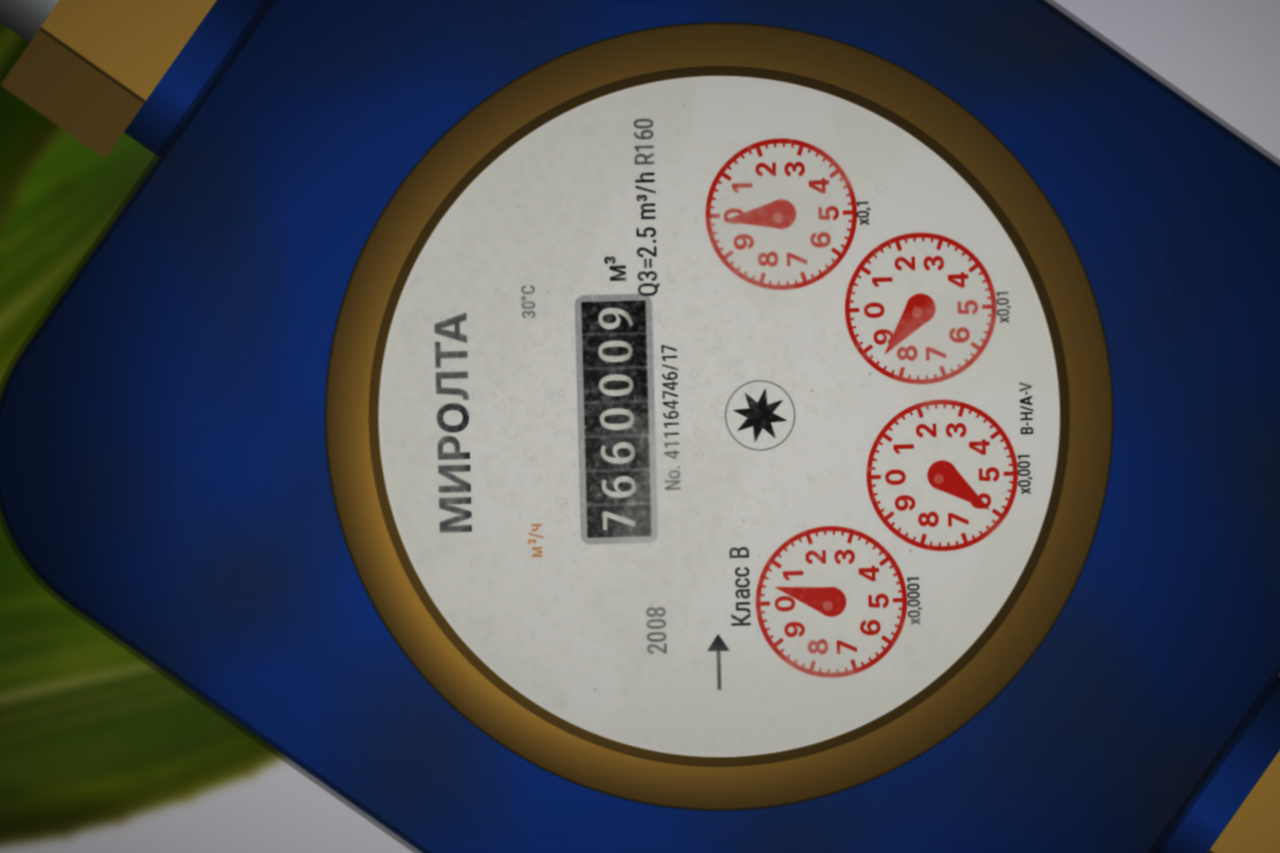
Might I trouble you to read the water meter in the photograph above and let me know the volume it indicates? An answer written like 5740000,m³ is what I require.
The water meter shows 7660008.9860,m³
